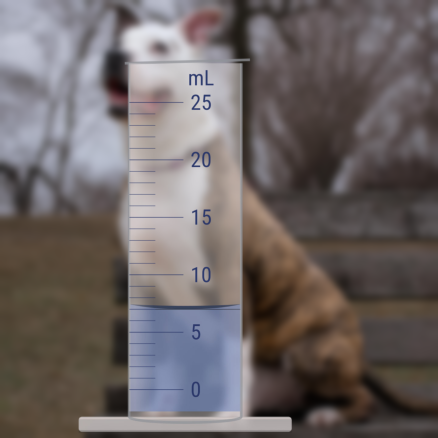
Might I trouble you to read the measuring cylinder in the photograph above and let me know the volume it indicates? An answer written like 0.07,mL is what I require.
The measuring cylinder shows 7,mL
